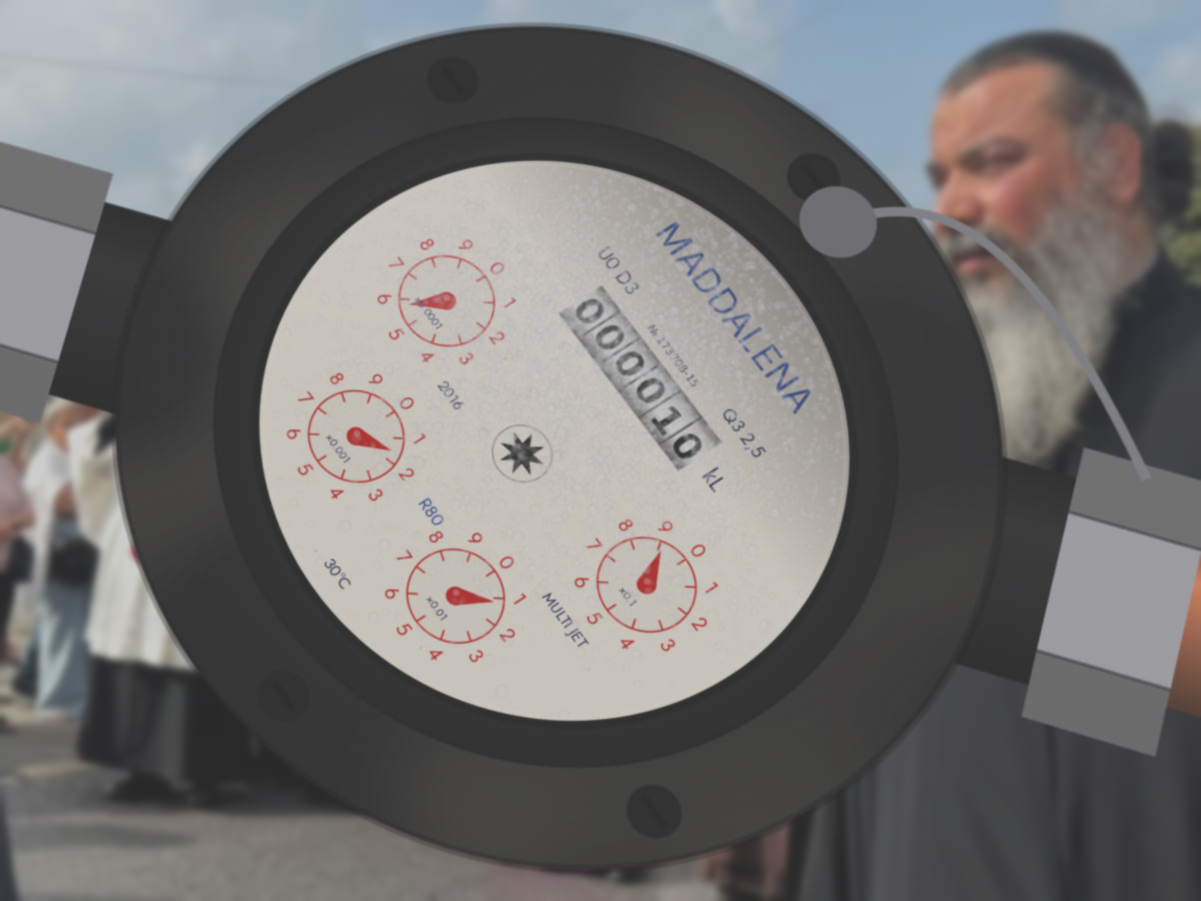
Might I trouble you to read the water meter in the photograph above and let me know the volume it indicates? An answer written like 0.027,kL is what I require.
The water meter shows 9.9115,kL
